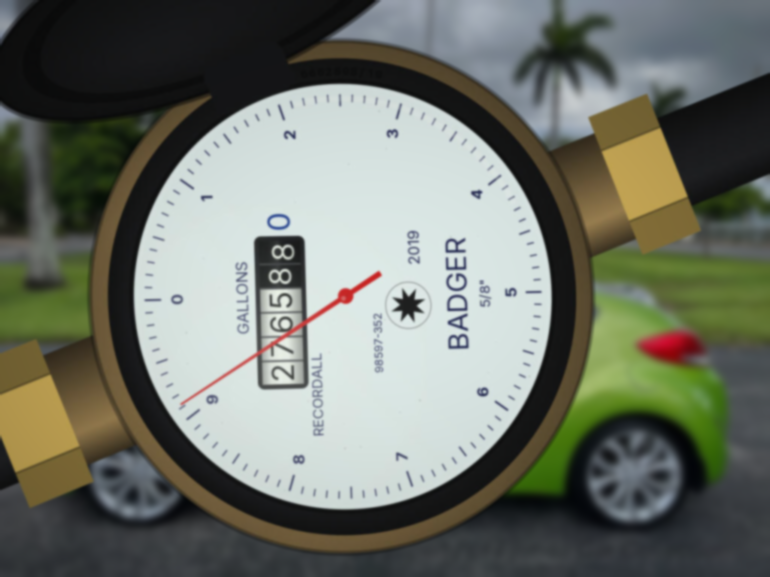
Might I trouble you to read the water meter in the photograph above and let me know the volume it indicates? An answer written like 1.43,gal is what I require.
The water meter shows 2765879.1,gal
